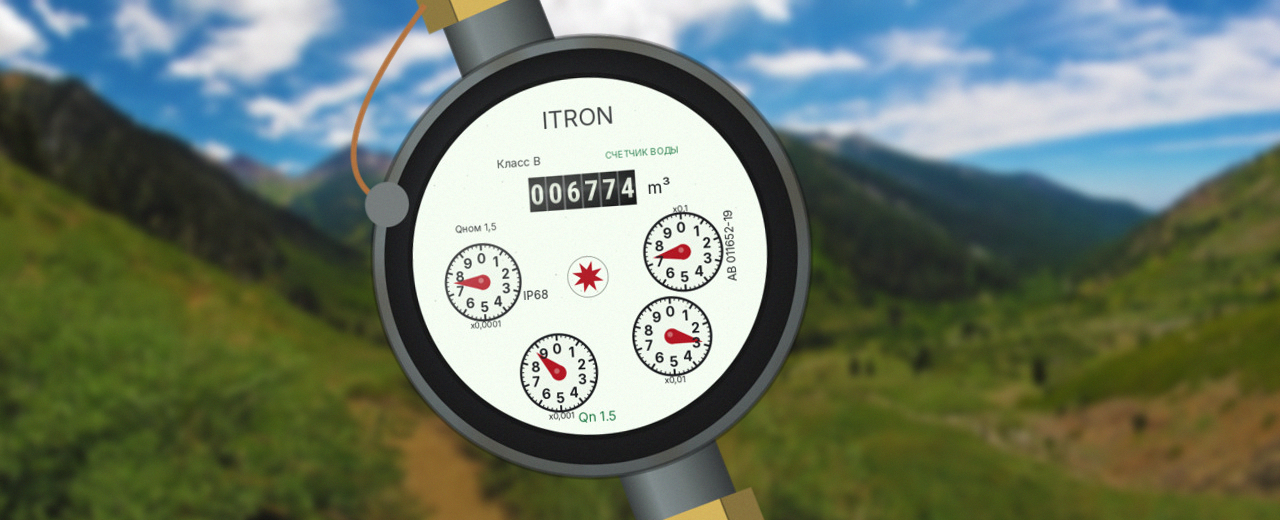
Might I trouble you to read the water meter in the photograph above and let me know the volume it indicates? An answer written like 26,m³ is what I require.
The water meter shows 6774.7287,m³
